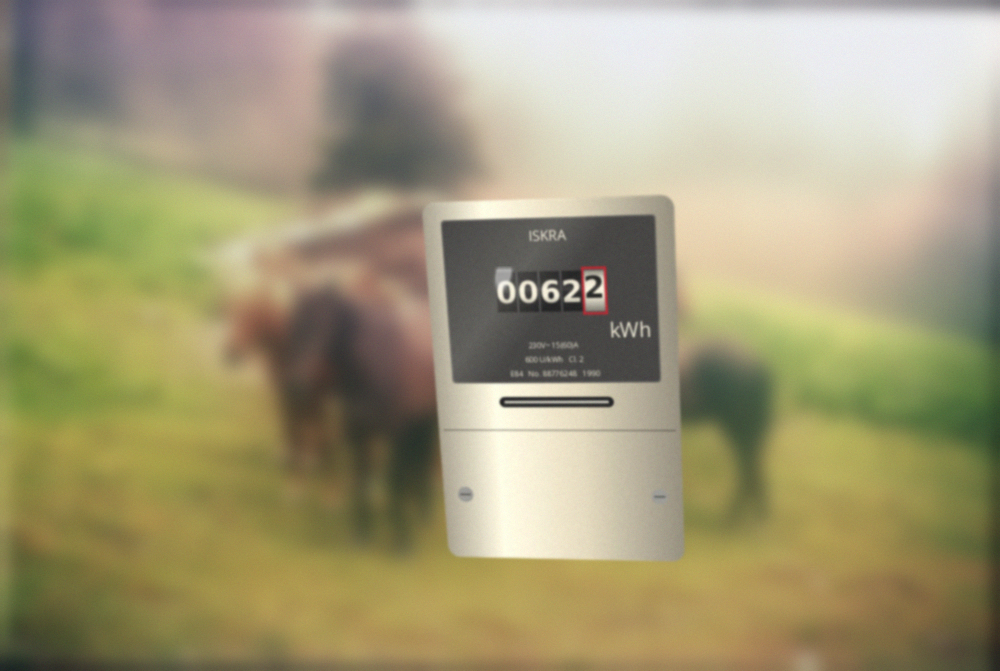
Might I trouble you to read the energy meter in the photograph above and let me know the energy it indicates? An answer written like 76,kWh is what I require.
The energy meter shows 62.2,kWh
